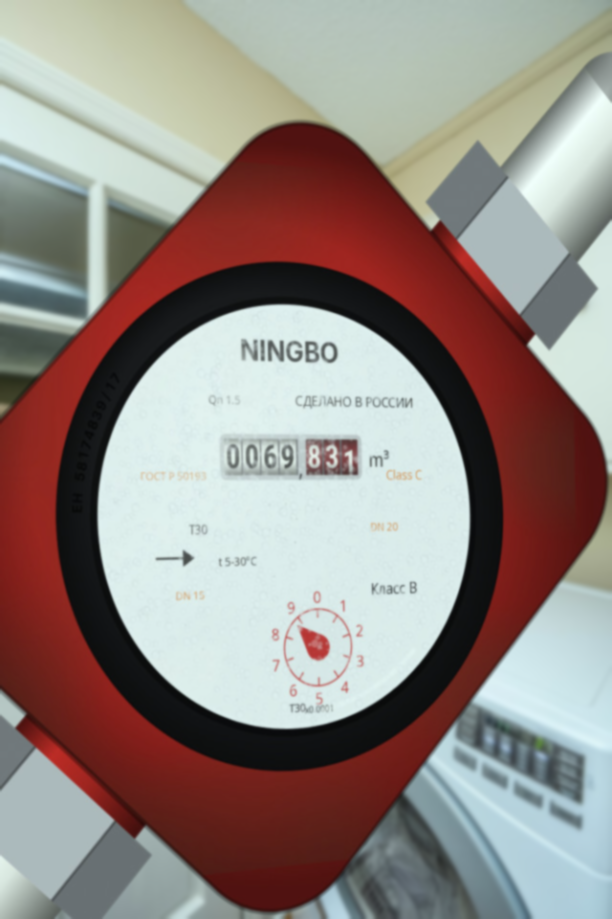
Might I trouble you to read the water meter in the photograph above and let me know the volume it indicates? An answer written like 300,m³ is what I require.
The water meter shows 69.8308,m³
